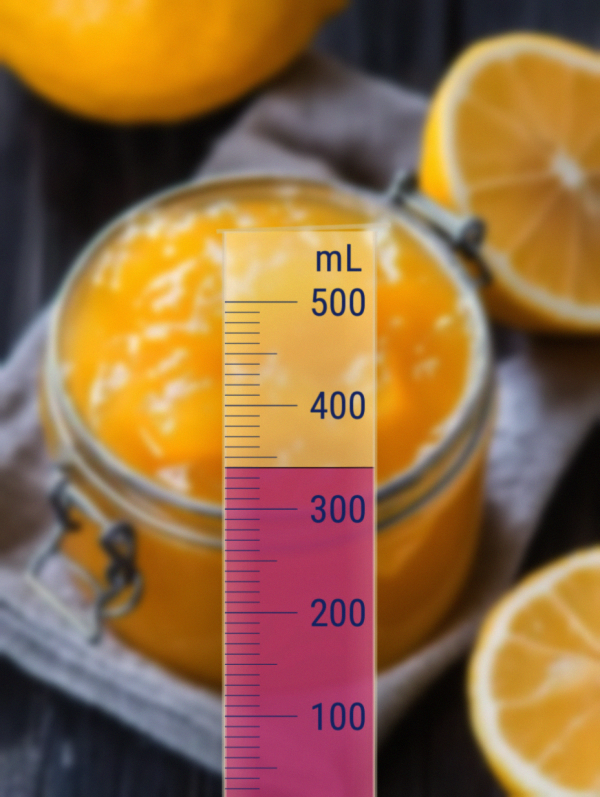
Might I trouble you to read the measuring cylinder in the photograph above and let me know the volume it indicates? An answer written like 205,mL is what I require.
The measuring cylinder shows 340,mL
